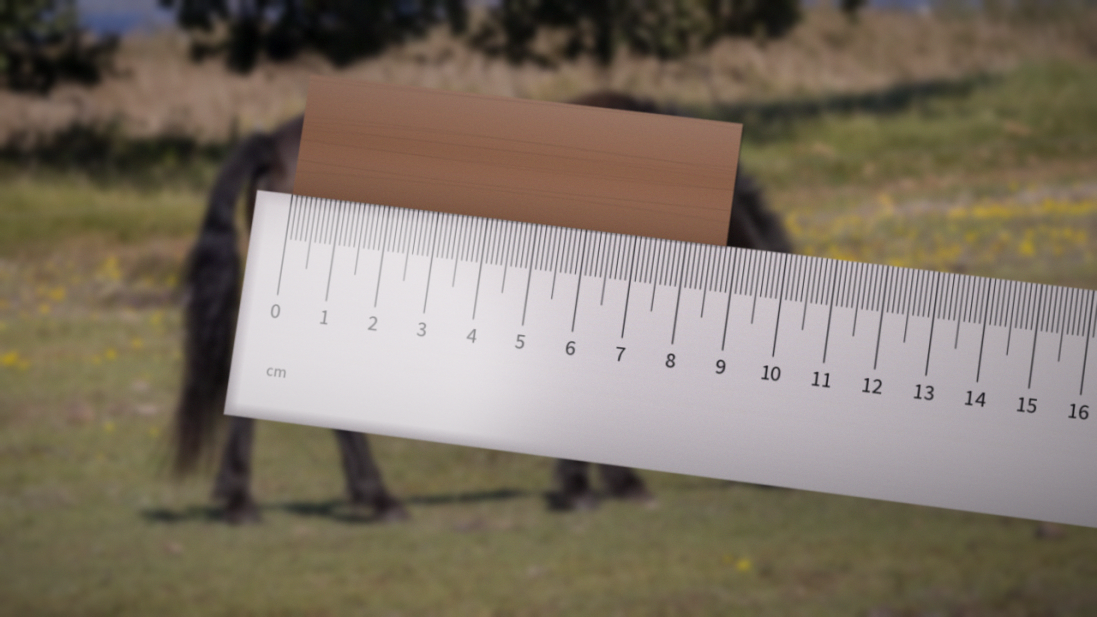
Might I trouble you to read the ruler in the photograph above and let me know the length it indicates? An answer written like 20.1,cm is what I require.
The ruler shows 8.8,cm
